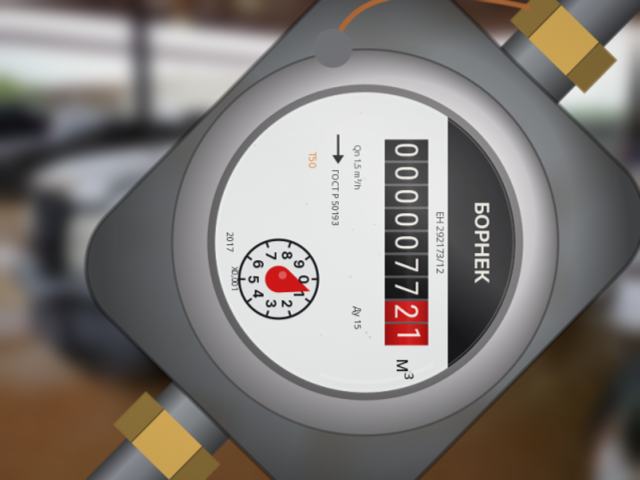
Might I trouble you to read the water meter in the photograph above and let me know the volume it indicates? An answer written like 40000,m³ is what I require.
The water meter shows 77.210,m³
